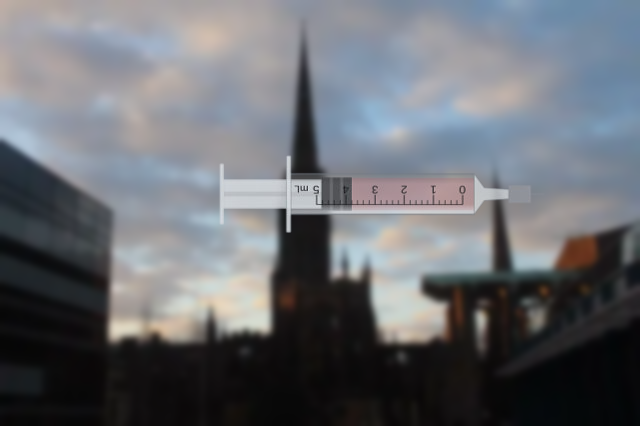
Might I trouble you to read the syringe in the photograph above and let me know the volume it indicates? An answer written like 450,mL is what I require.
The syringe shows 3.8,mL
